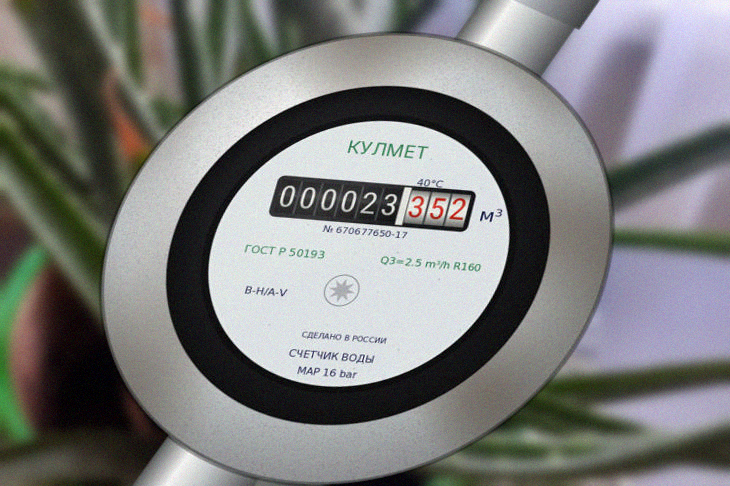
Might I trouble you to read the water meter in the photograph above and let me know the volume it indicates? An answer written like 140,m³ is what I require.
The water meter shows 23.352,m³
